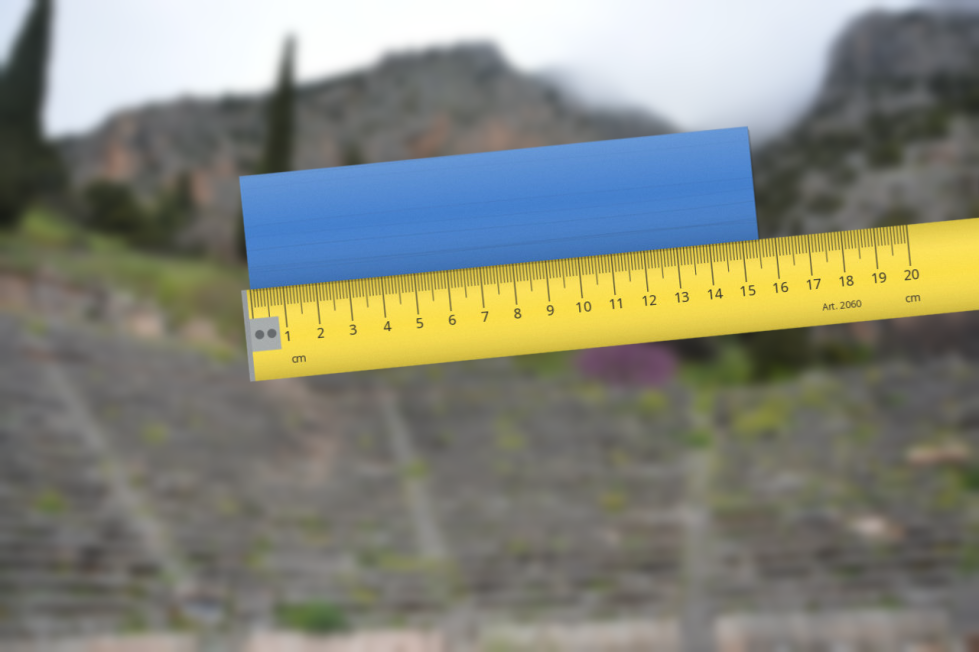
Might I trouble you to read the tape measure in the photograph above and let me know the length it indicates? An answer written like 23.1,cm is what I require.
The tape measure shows 15.5,cm
